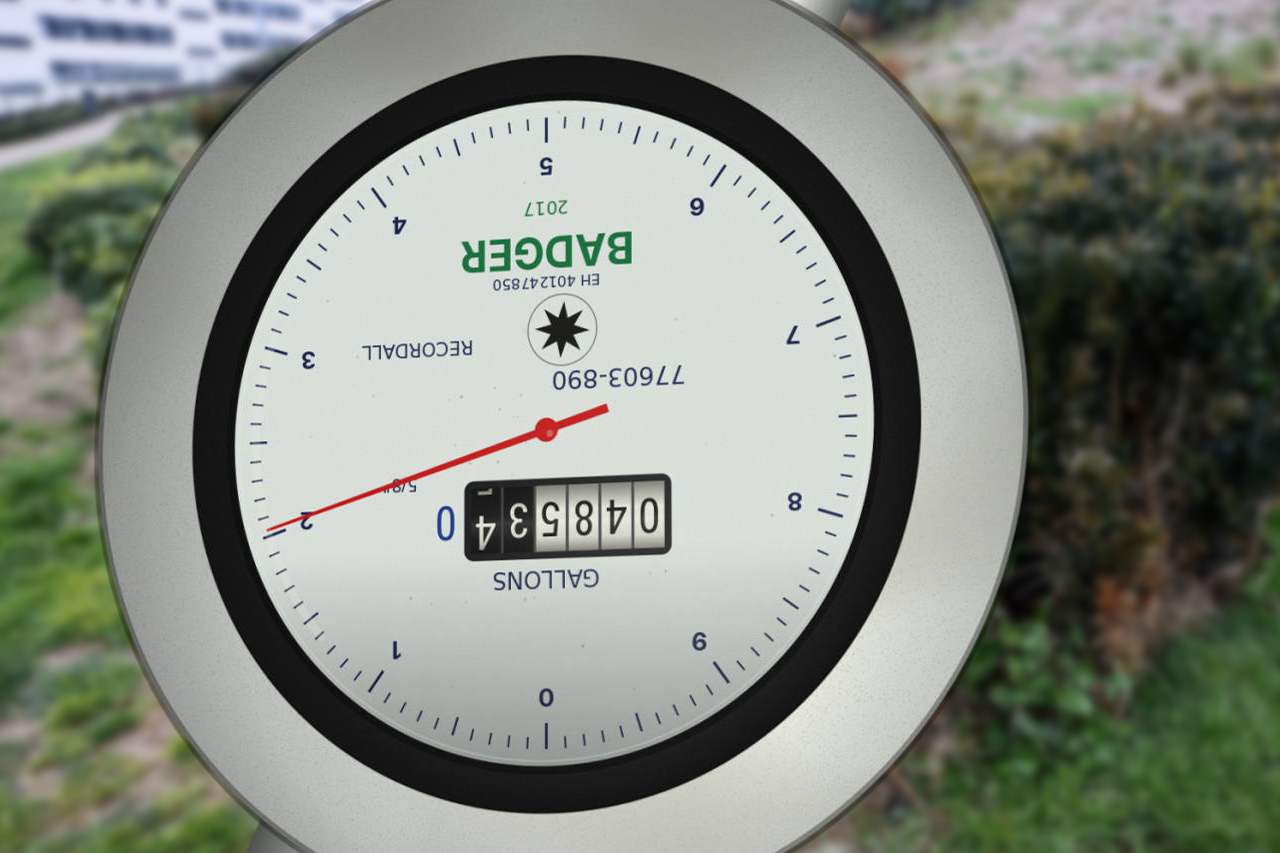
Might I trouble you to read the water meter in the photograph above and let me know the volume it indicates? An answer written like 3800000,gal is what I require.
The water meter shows 485342.0,gal
